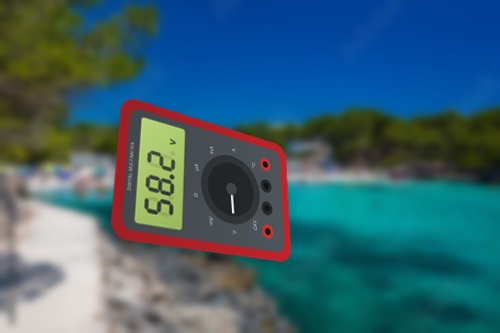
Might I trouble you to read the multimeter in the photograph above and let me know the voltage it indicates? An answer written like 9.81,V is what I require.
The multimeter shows 58.2,V
